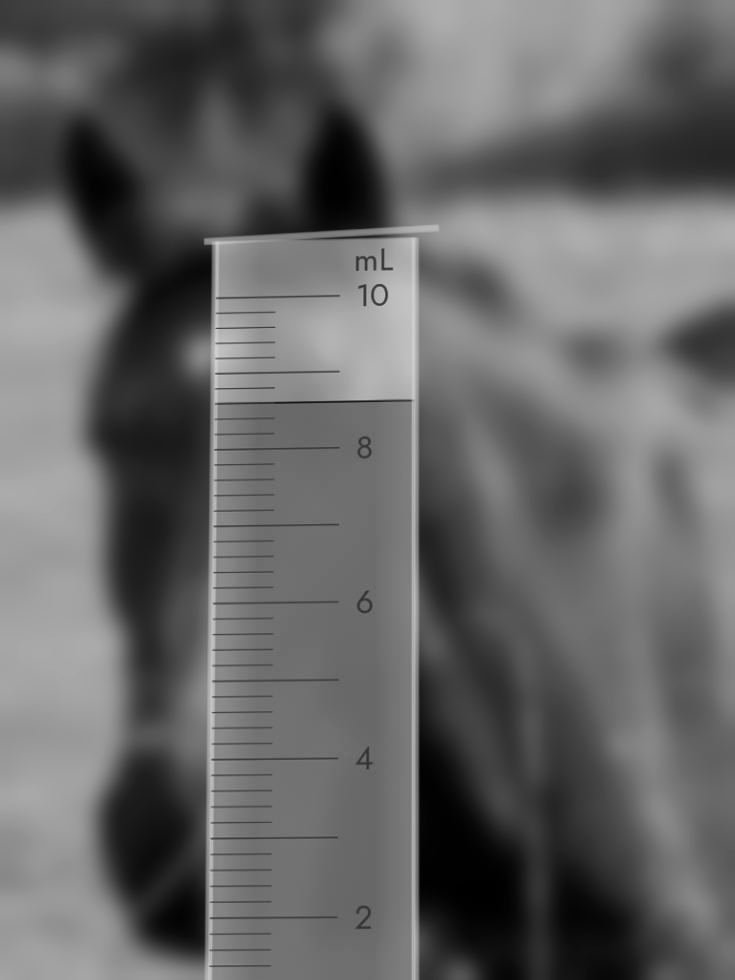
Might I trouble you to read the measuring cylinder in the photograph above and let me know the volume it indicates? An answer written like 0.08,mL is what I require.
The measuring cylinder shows 8.6,mL
